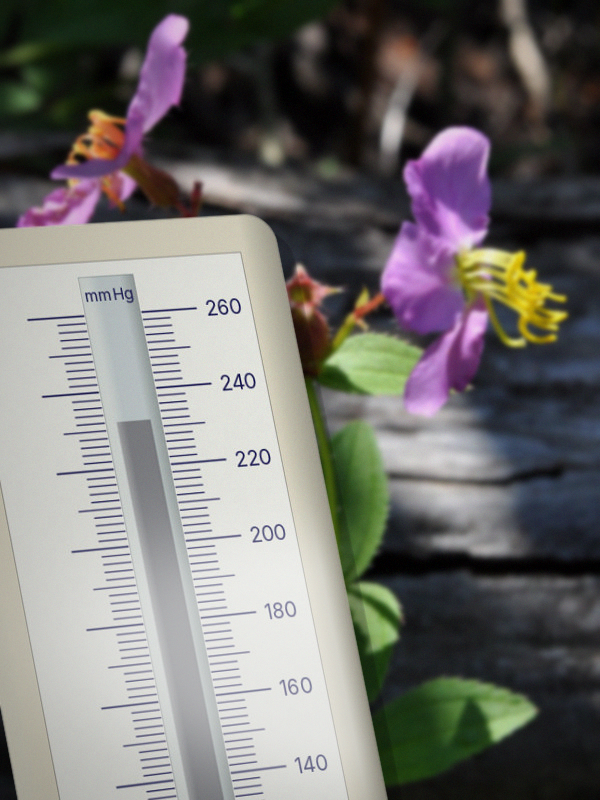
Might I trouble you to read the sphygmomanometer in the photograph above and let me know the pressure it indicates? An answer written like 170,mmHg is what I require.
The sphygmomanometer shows 232,mmHg
